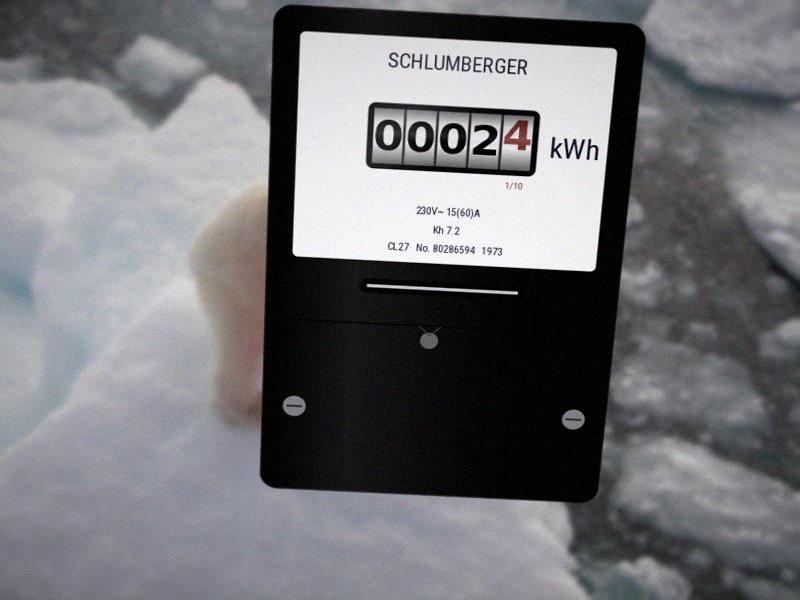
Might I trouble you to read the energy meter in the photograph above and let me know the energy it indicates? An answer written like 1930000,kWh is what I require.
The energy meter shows 2.4,kWh
